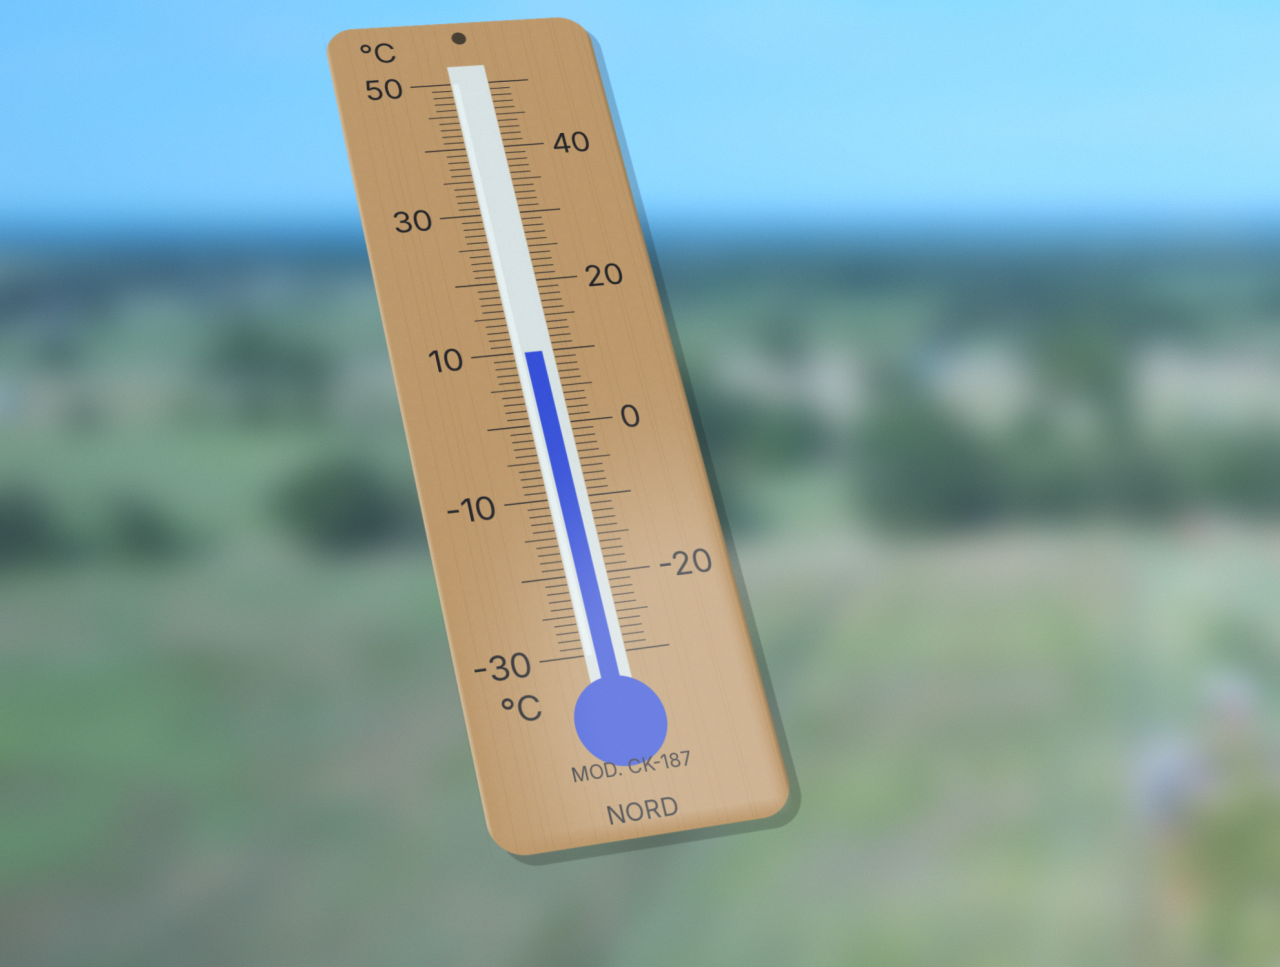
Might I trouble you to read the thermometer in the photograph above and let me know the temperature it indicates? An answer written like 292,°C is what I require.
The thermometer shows 10,°C
